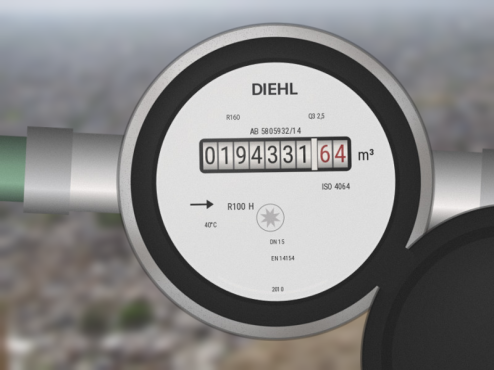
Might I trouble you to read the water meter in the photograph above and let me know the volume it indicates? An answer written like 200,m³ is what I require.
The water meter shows 194331.64,m³
